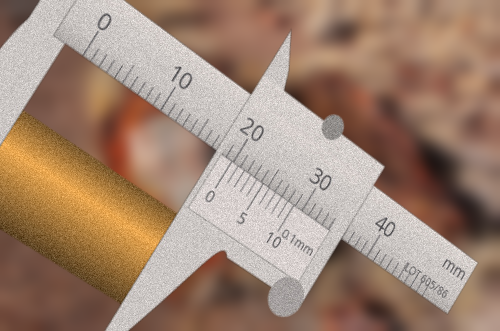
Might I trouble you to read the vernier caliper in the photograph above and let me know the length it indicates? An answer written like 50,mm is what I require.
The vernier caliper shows 19.8,mm
